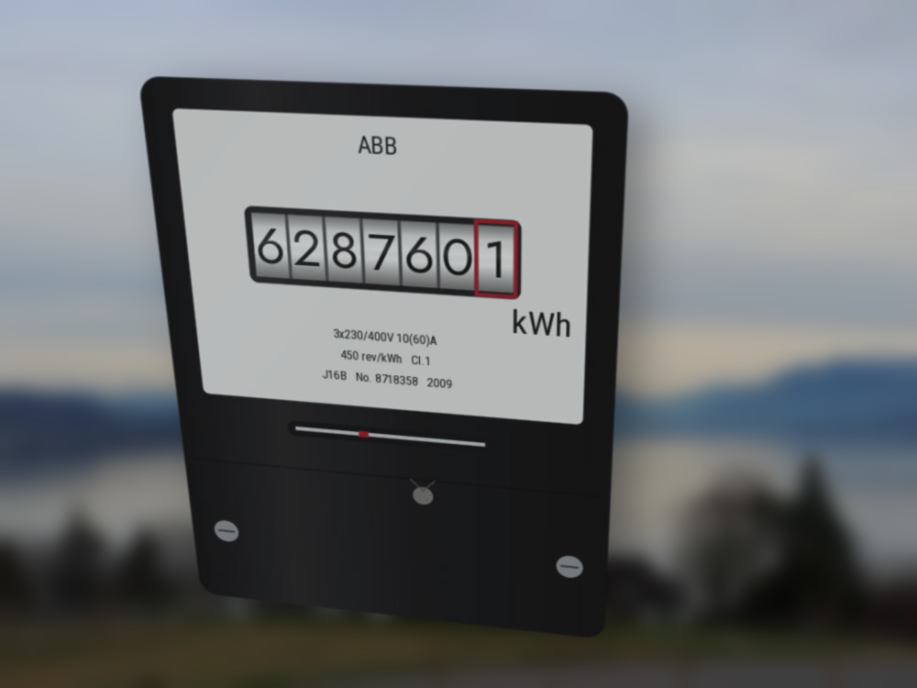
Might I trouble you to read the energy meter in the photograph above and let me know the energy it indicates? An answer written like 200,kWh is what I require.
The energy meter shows 628760.1,kWh
